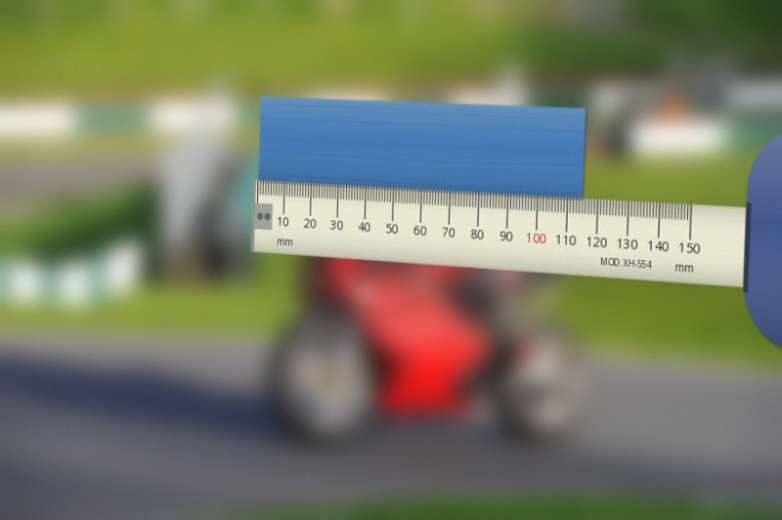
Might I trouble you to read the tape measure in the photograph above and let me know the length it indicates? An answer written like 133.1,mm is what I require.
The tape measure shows 115,mm
